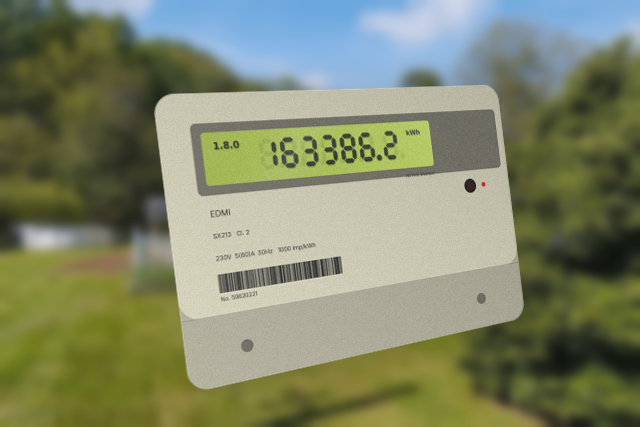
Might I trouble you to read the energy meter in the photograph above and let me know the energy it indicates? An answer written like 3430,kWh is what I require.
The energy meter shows 163386.2,kWh
